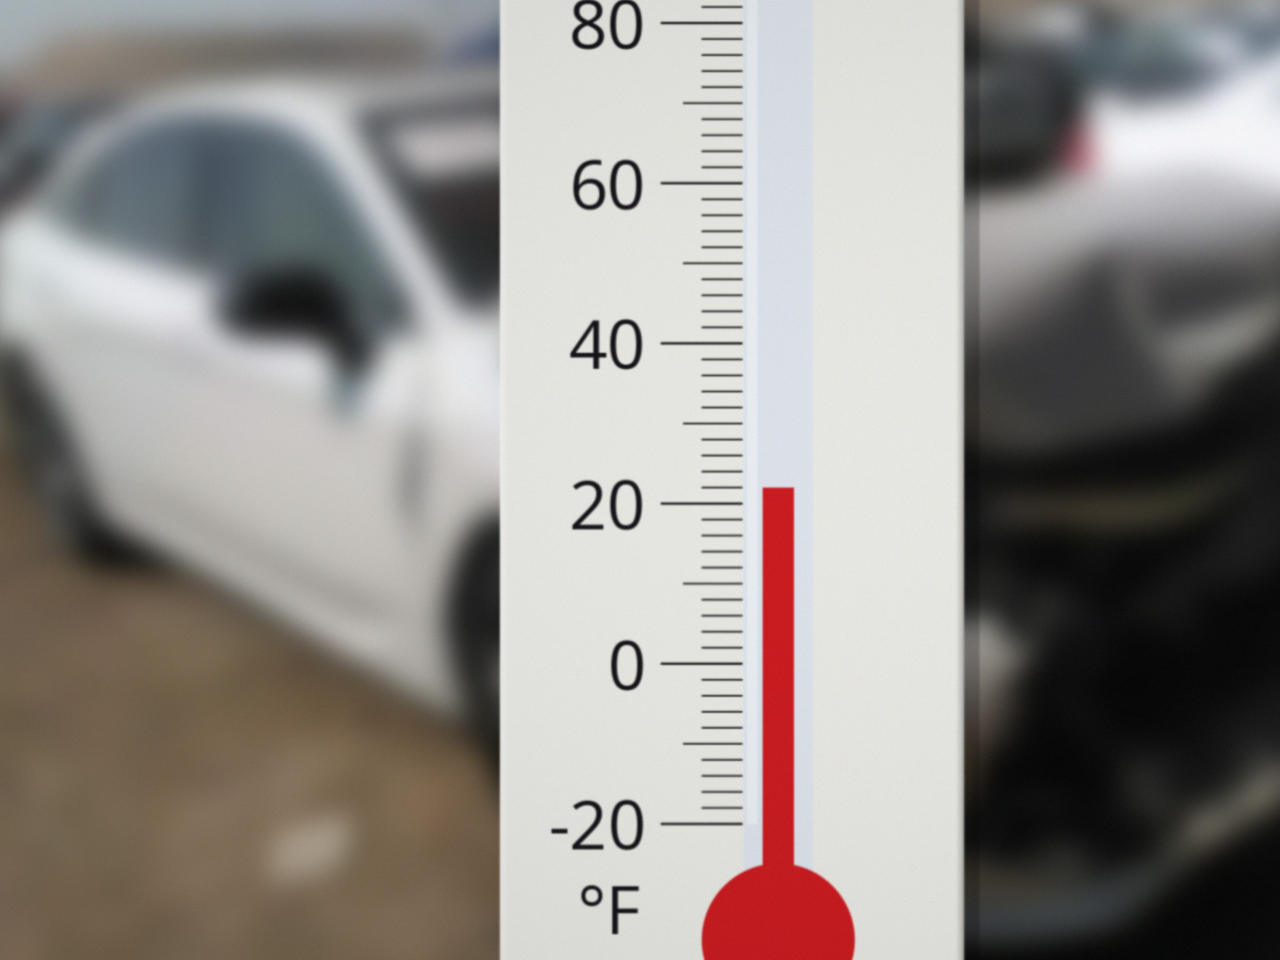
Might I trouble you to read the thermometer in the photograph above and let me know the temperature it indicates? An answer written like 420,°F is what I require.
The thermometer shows 22,°F
